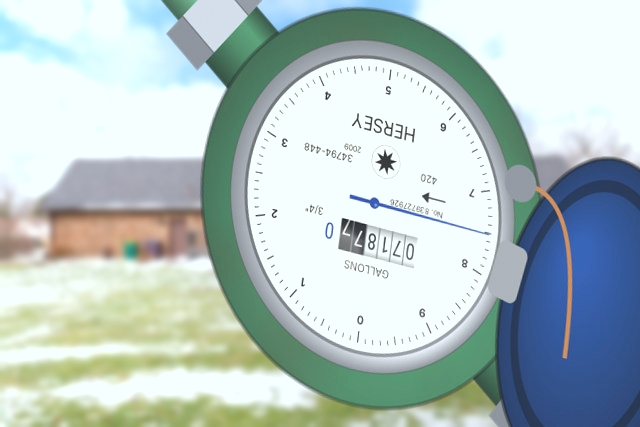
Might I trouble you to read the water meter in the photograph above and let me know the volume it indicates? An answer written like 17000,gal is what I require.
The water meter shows 718767.5,gal
